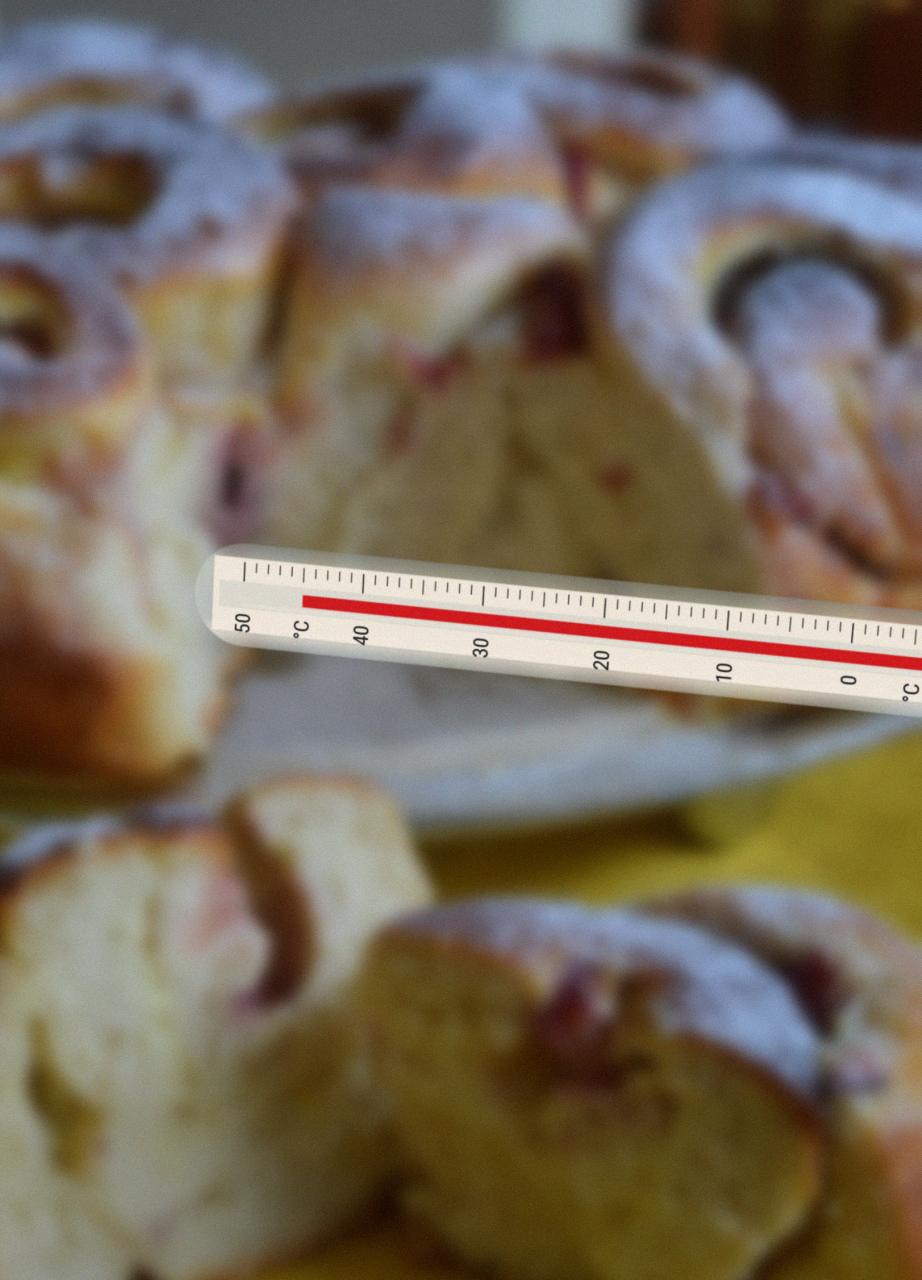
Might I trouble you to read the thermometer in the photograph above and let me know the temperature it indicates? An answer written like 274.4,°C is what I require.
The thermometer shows 45,°C
